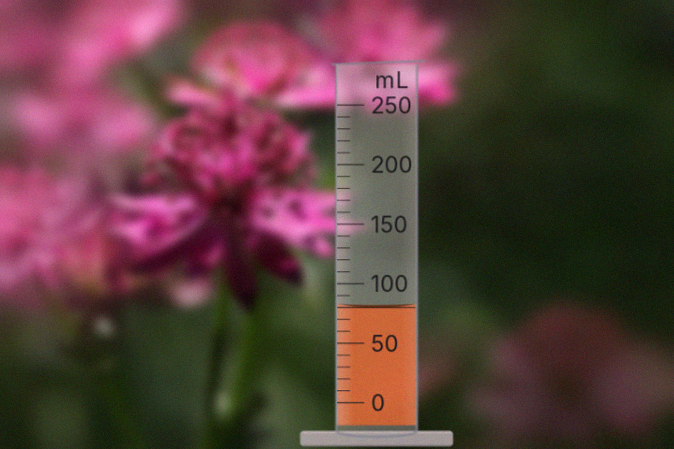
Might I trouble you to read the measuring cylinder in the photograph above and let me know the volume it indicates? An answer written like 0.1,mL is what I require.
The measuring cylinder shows 80,mL
